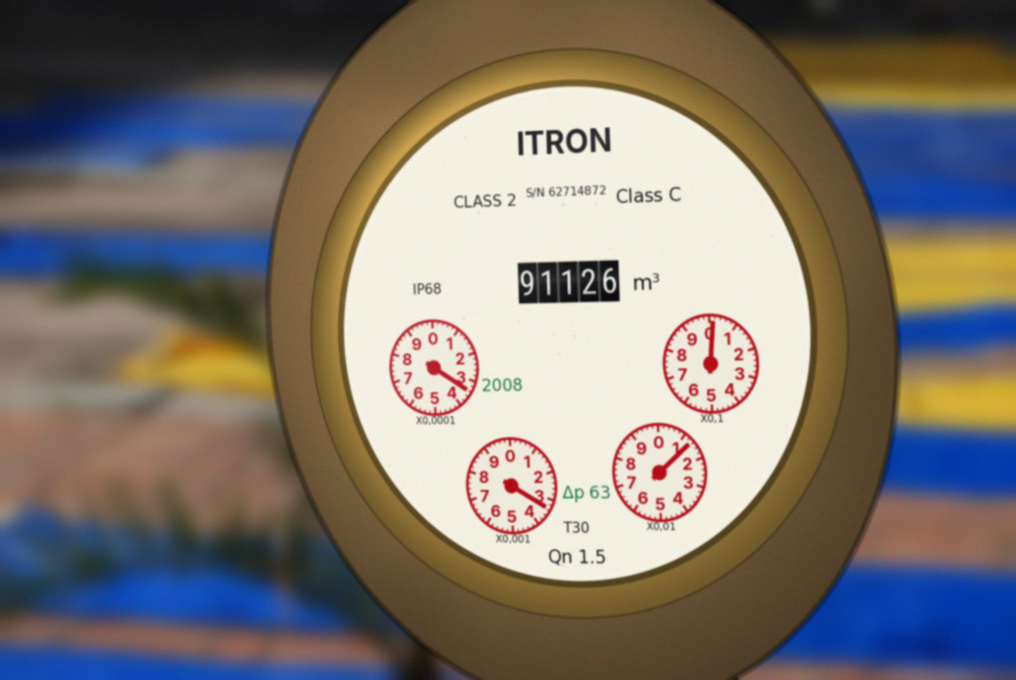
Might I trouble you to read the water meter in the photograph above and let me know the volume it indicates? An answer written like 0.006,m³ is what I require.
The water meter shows 91126.0133,m³
